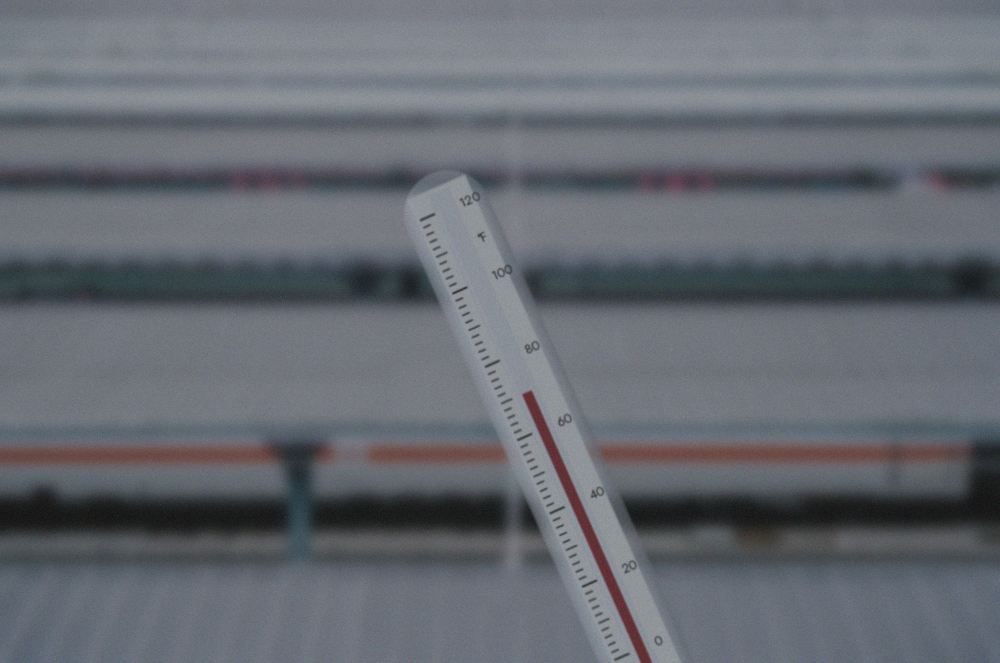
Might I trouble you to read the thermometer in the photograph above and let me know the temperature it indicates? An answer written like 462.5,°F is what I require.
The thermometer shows 70,°F
